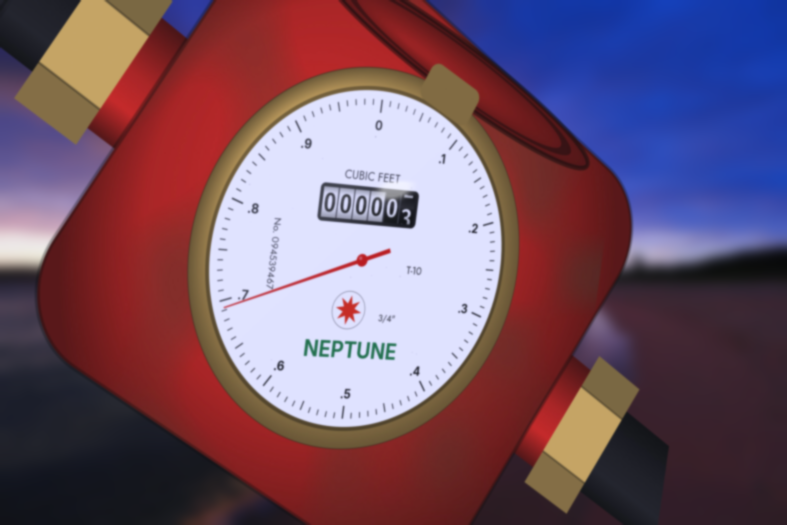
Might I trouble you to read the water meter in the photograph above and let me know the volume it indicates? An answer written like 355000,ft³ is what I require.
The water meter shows 2.69,ft³
